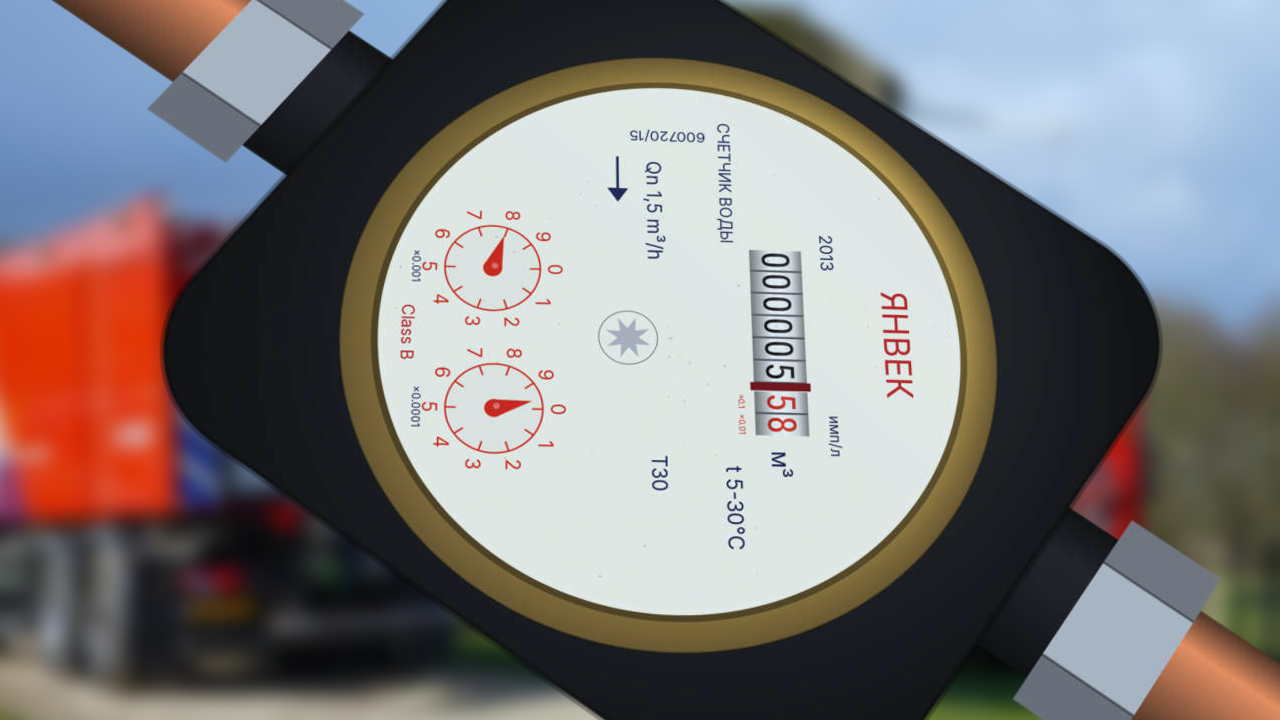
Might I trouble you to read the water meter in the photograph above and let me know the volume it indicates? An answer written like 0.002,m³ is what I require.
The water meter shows 5.5879,m³
